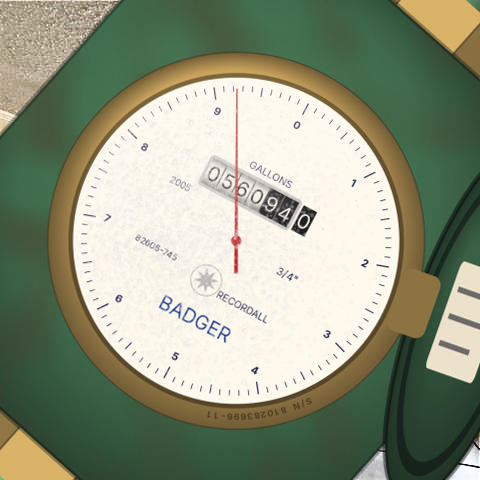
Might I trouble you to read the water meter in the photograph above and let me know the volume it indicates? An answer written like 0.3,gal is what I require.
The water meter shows 560939.2,gal
